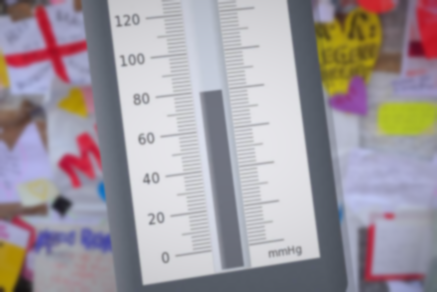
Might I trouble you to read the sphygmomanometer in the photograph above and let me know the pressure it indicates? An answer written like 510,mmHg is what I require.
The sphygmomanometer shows 80,mmHg
